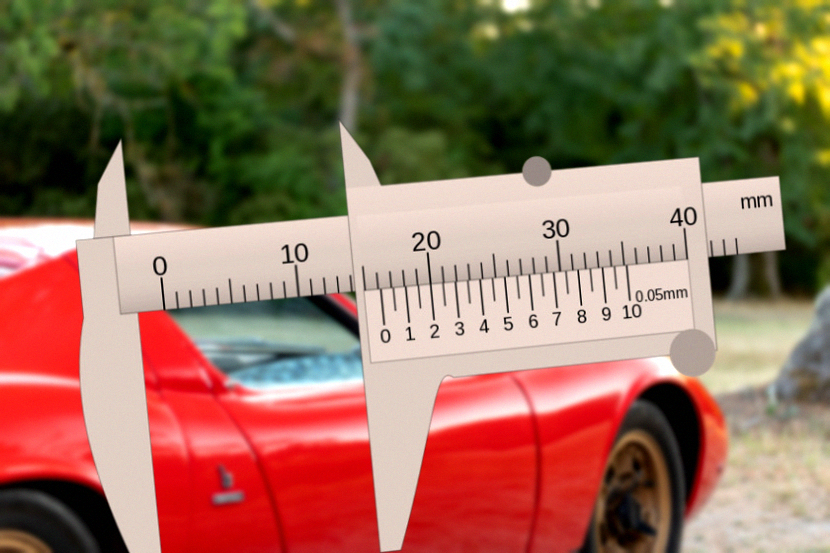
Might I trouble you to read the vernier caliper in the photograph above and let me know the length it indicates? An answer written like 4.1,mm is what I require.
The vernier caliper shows 16.2,mm
